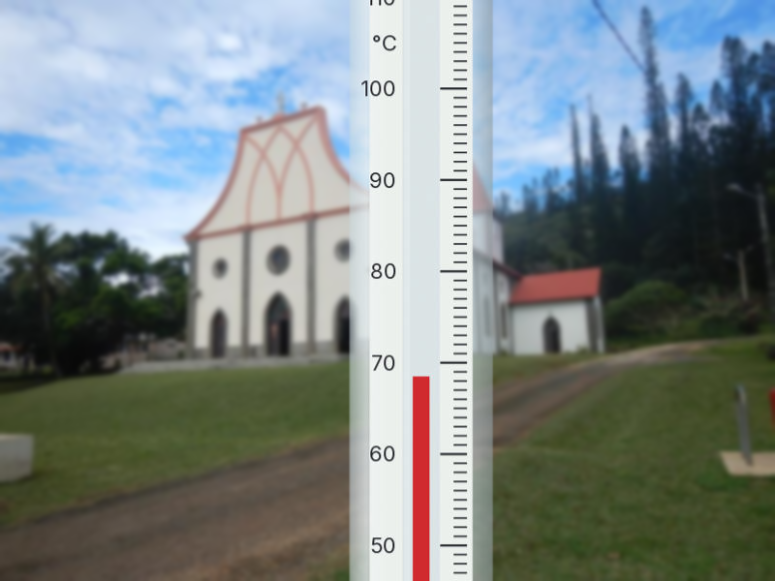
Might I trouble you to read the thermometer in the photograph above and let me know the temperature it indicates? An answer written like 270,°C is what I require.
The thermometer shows 68.5,°C
